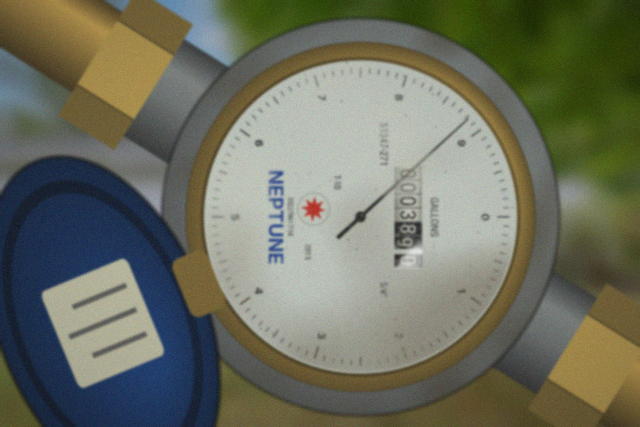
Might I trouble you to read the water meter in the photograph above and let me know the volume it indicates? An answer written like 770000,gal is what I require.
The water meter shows 3888.8,gal
